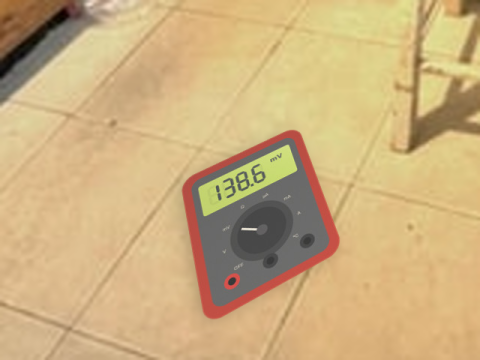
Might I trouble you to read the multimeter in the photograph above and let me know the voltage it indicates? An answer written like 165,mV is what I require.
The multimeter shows 138.6,mV
